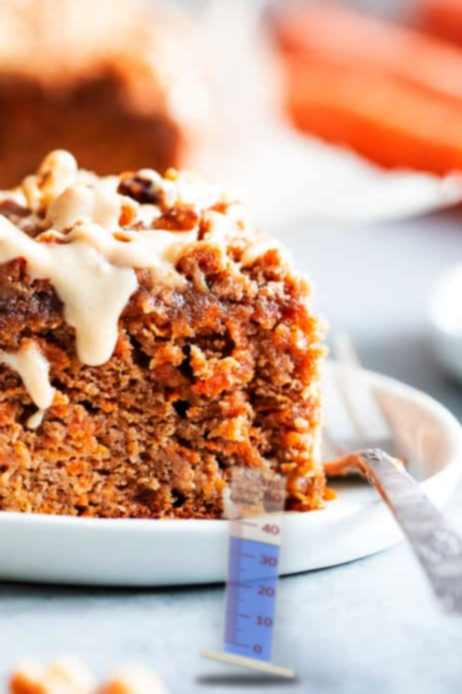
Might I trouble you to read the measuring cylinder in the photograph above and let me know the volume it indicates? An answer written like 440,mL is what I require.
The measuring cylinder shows 35,mL
